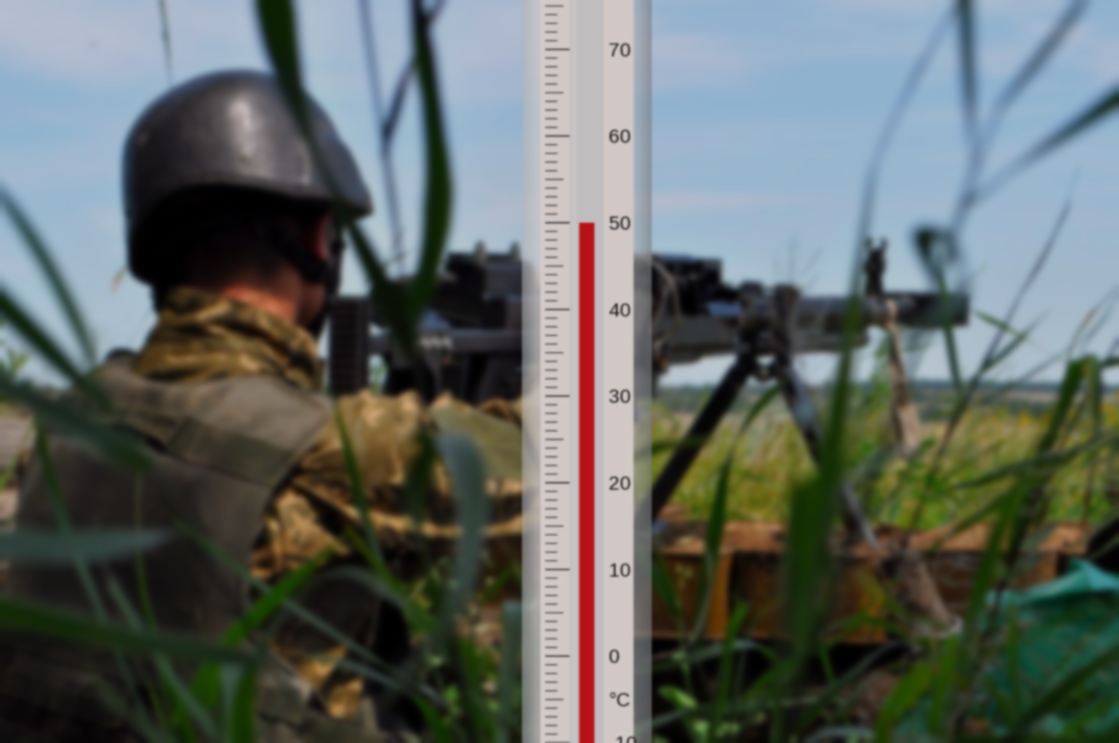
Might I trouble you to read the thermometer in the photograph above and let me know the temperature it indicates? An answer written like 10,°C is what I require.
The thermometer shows 50,°C
